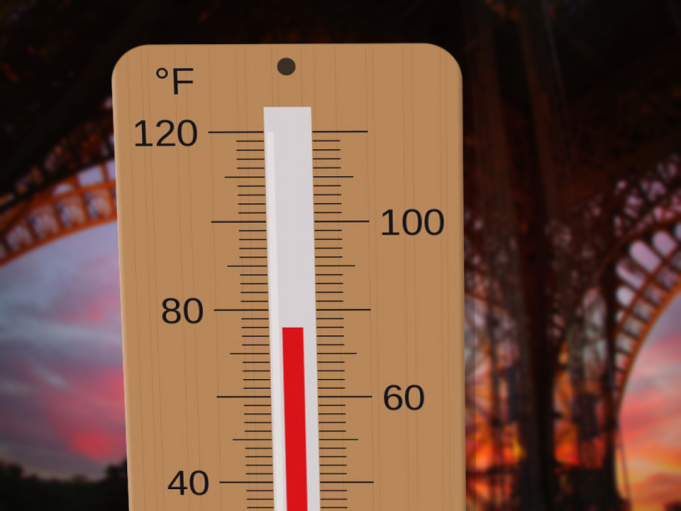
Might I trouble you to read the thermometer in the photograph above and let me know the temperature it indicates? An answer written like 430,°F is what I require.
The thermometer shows 76,°F
